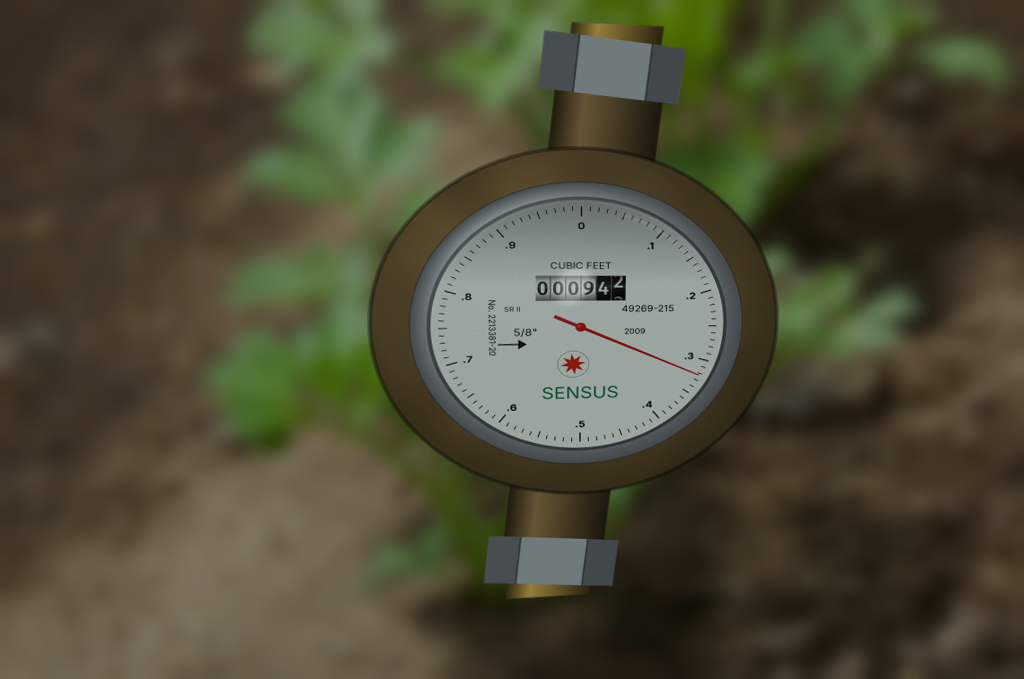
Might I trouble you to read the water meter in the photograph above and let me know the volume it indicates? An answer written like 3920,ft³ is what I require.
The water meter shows 942.32,ft³
